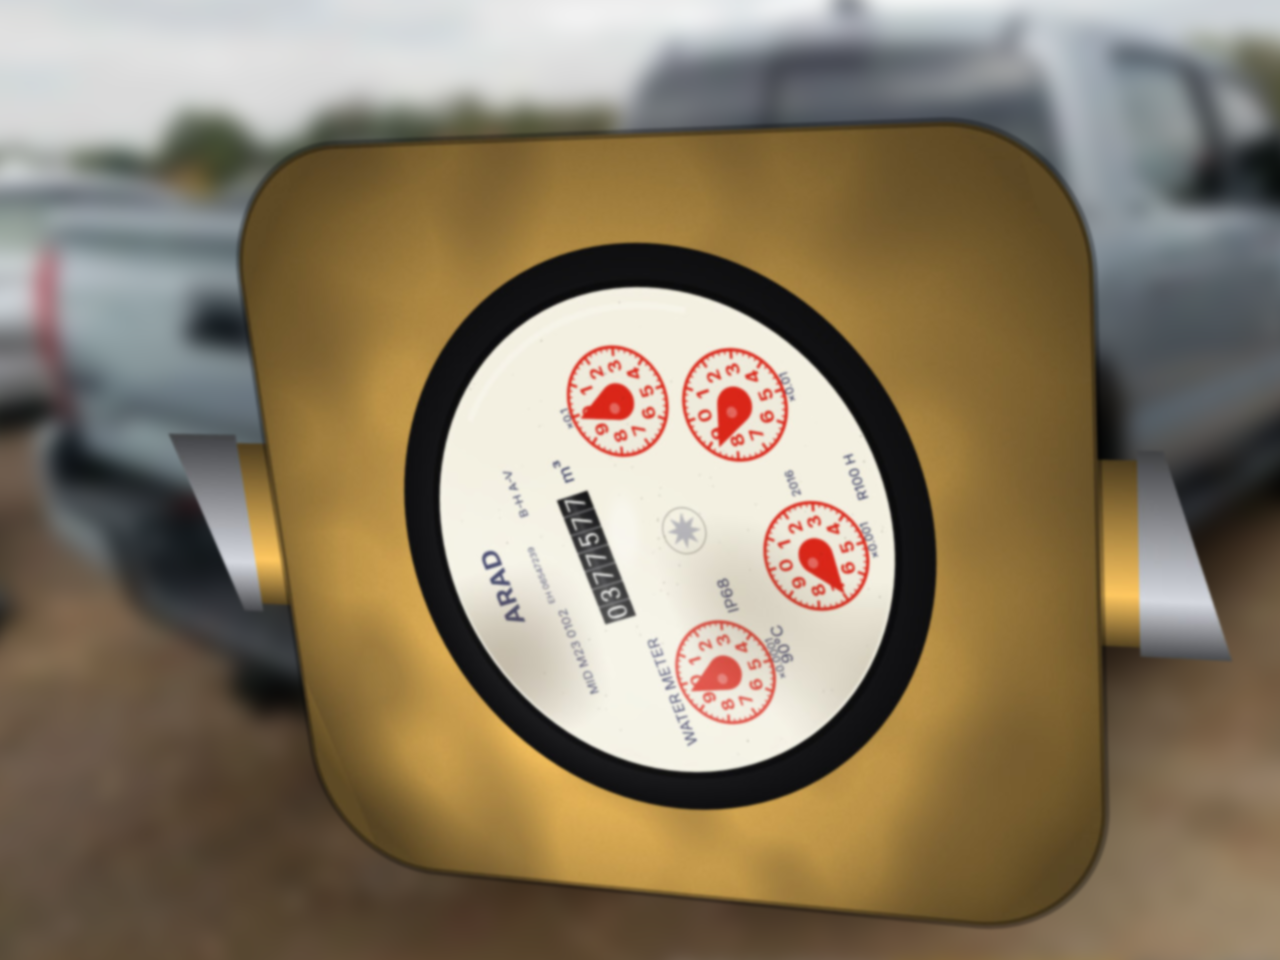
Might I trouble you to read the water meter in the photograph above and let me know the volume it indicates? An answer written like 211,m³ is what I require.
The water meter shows 377576.9869,m³
